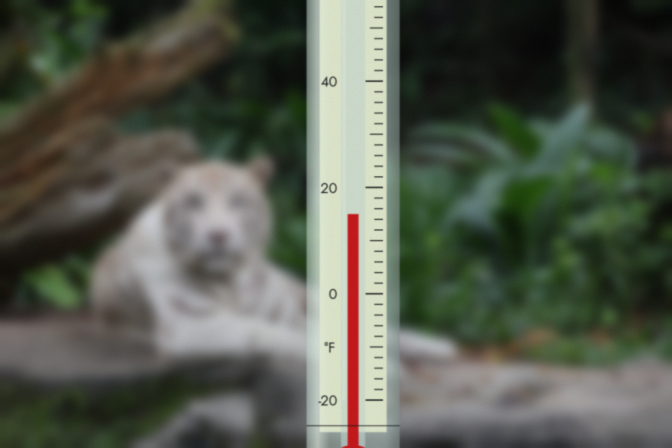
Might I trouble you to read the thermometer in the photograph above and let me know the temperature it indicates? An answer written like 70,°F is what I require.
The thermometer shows 15,°F
